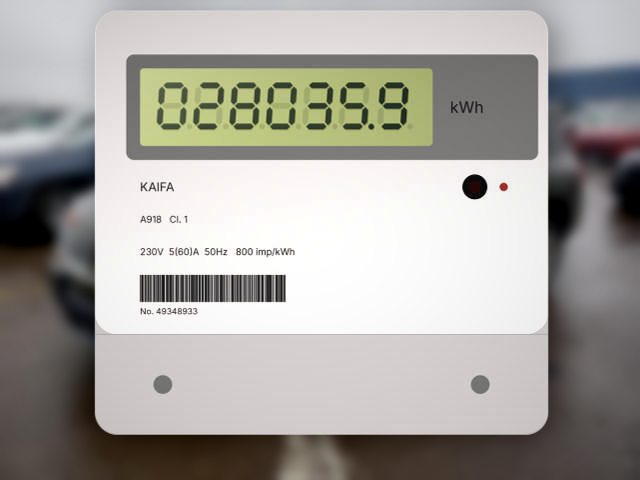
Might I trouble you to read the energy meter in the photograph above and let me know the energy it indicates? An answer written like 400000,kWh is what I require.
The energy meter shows 28035.9,kWh
